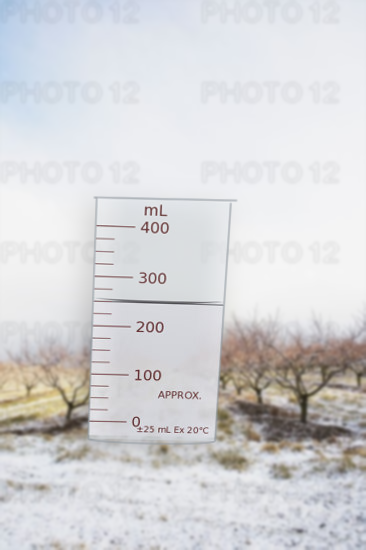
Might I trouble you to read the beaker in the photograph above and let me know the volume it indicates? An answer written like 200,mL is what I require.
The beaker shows 250,mL
